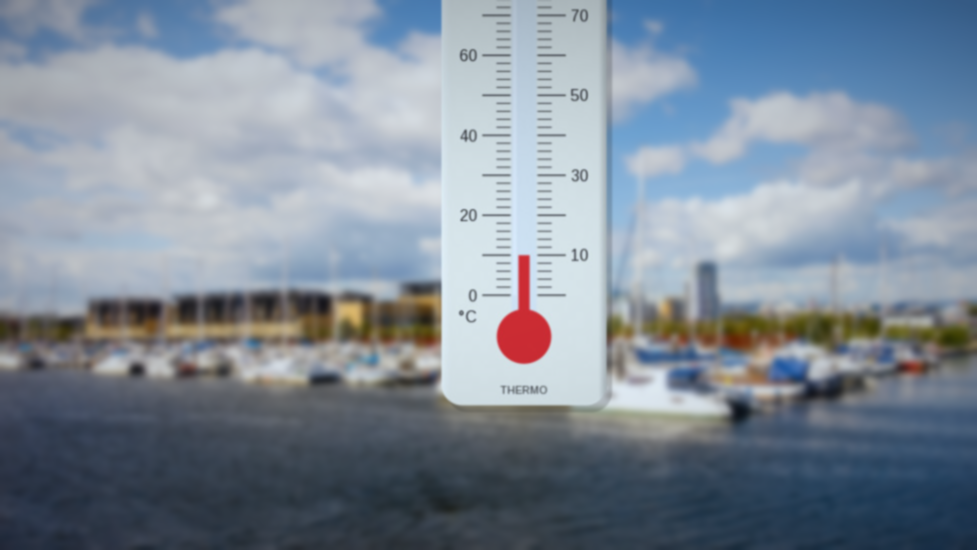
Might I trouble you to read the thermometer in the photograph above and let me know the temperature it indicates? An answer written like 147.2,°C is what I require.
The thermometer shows 10,°C
